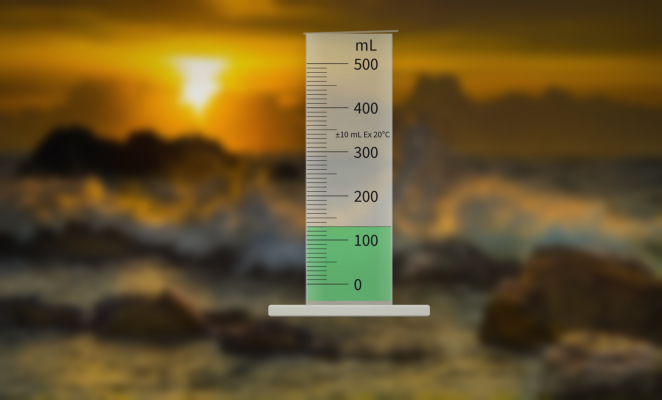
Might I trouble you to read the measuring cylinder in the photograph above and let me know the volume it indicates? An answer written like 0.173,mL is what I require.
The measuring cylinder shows 130,mL
